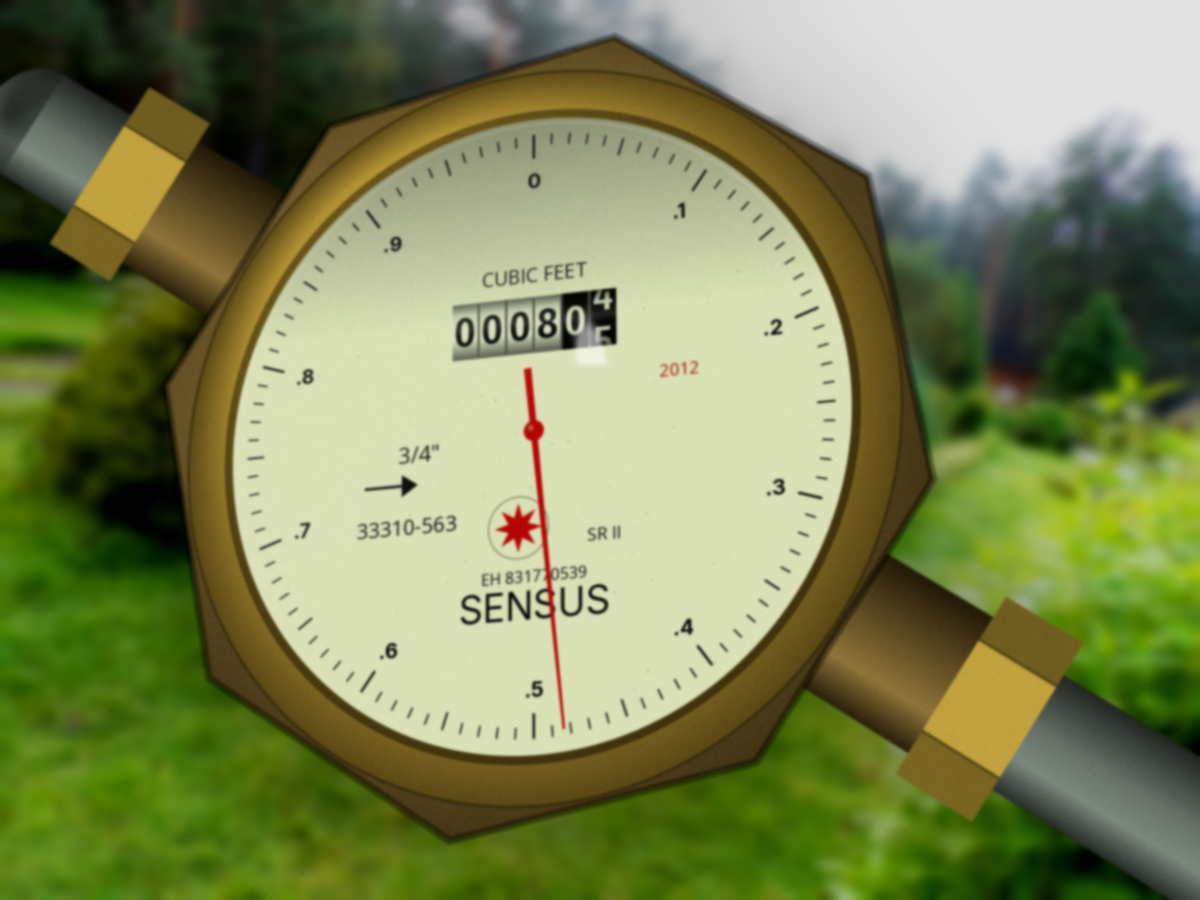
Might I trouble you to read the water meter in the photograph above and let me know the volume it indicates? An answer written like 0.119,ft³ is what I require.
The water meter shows 804.48,ft³
